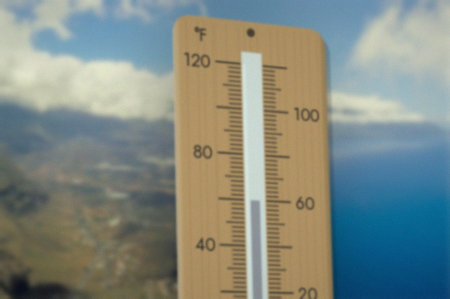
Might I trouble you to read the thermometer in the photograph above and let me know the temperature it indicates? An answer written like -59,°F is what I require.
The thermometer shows 60,°F
